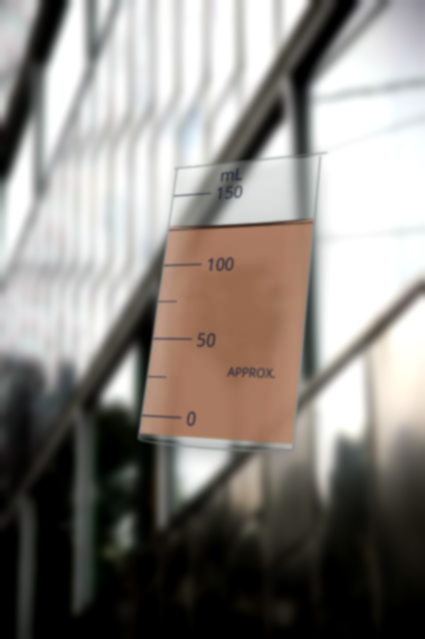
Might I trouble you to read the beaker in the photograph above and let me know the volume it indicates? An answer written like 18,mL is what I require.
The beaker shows 125,mL
